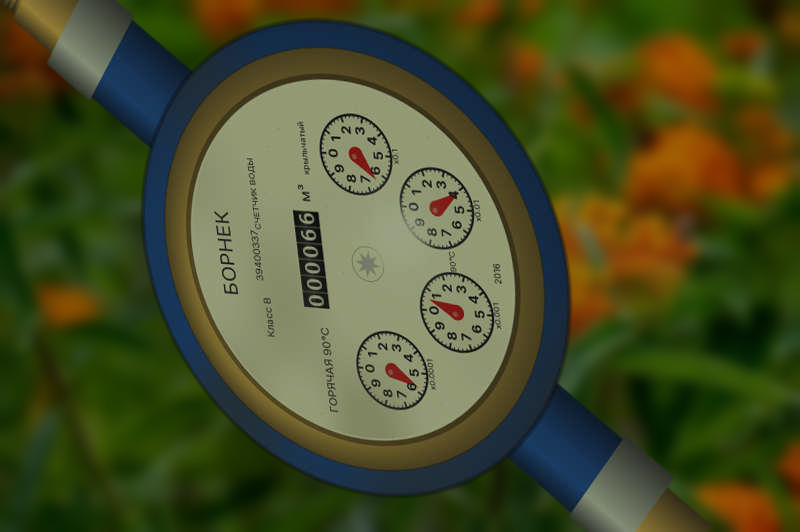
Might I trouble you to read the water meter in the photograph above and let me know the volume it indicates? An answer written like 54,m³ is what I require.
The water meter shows 66.6405,m³
